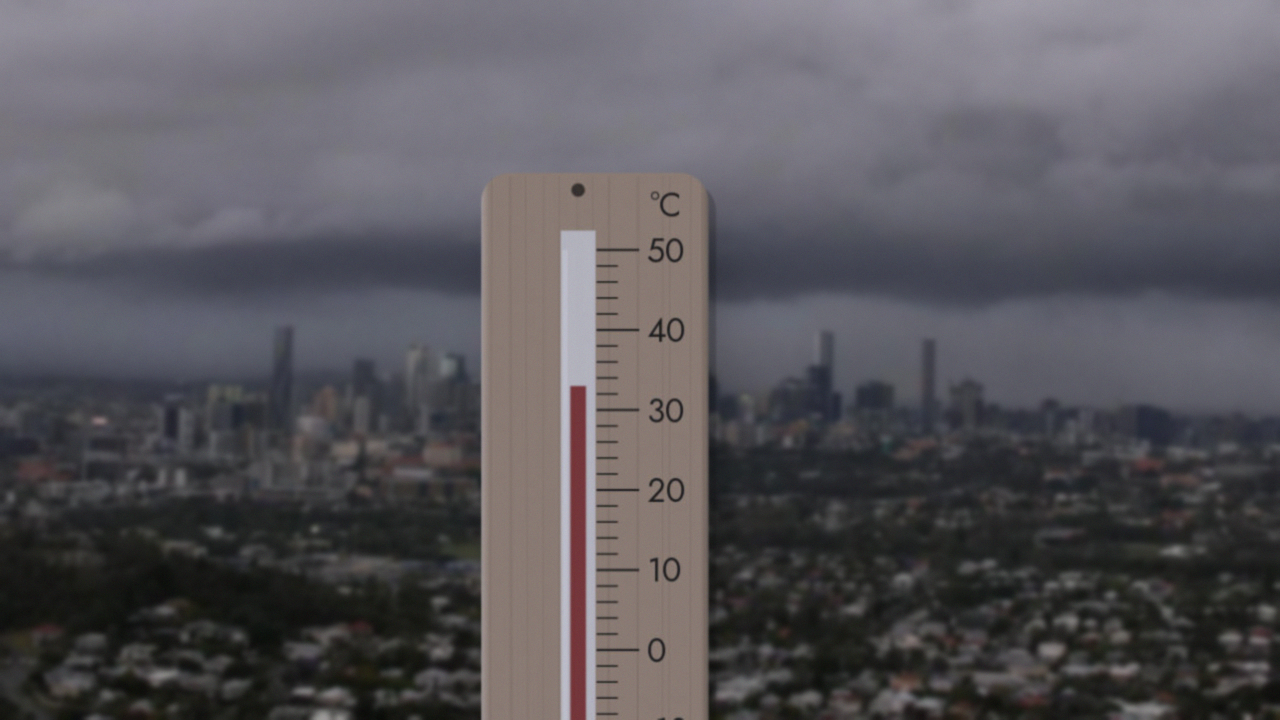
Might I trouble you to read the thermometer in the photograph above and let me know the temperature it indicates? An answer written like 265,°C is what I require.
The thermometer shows 33,°C
